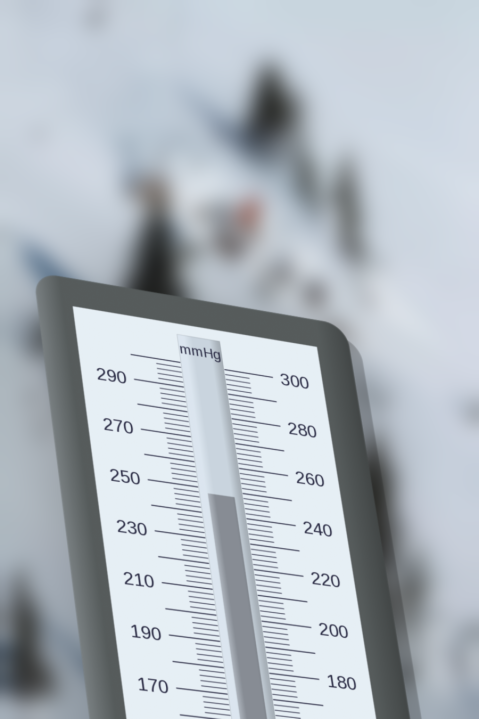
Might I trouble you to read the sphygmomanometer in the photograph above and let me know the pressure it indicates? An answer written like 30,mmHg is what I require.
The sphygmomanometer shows 248,mmHg
